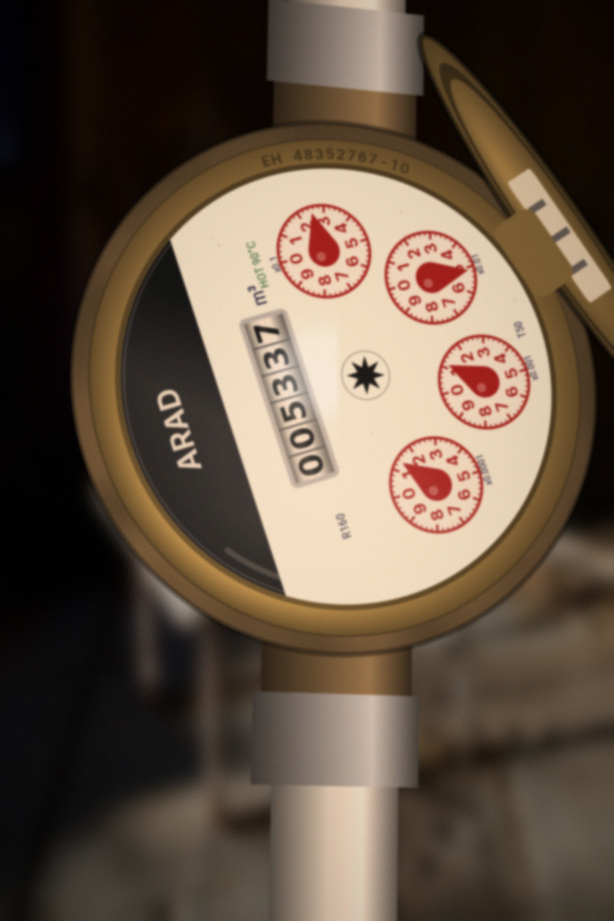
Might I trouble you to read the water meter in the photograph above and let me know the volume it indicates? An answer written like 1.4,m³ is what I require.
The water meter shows 5337.2511,m³
